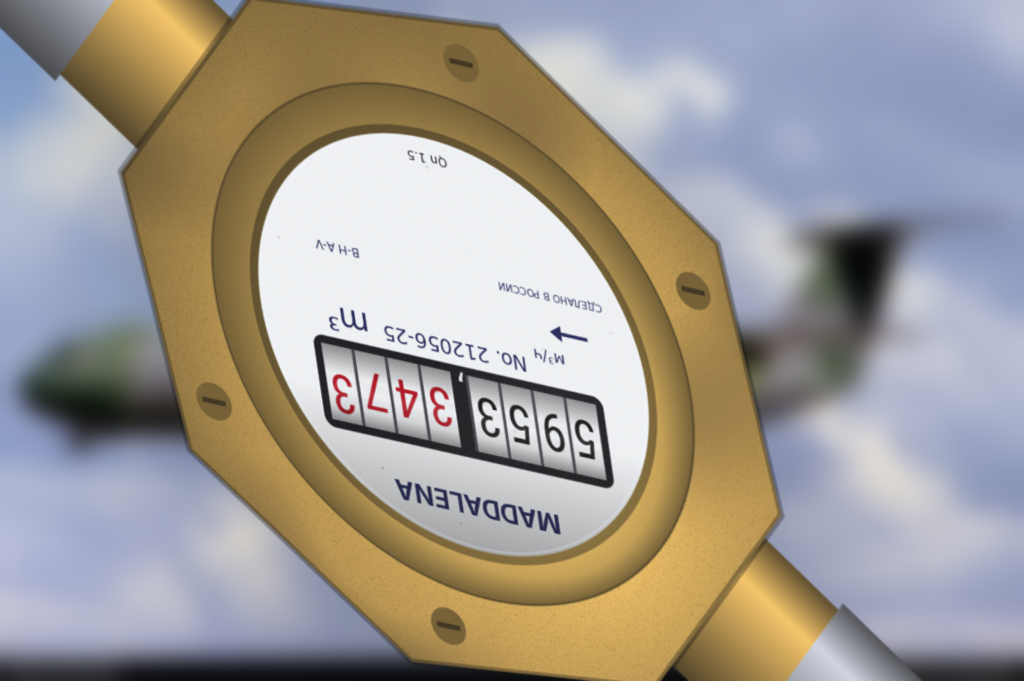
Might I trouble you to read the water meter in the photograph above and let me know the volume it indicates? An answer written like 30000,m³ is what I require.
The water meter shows 5953.3473,m³
